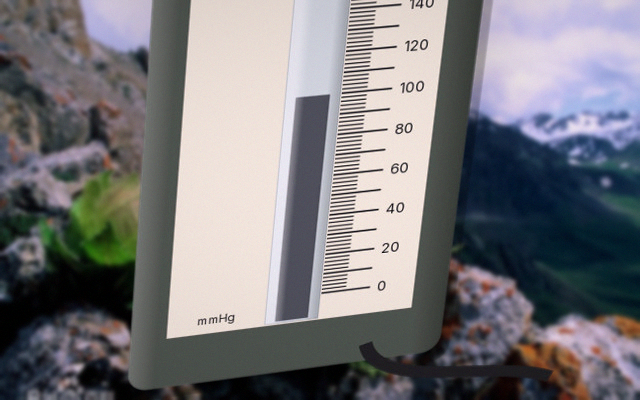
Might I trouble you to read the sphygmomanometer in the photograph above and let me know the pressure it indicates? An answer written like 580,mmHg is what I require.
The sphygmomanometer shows 100,mmHg
